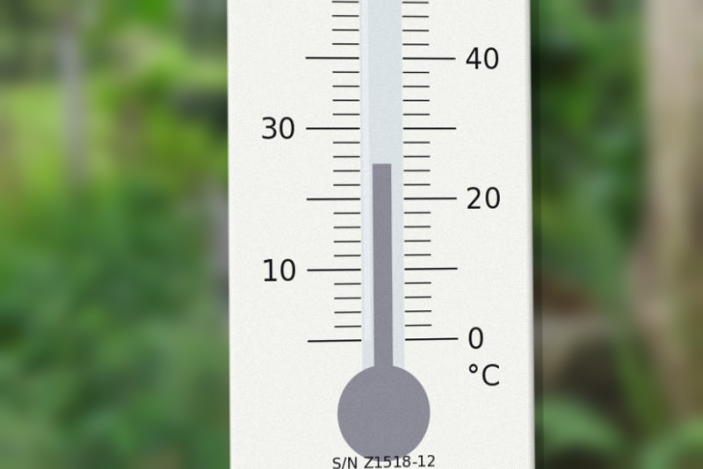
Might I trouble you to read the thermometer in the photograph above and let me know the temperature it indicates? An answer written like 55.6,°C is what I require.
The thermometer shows 25,°C
